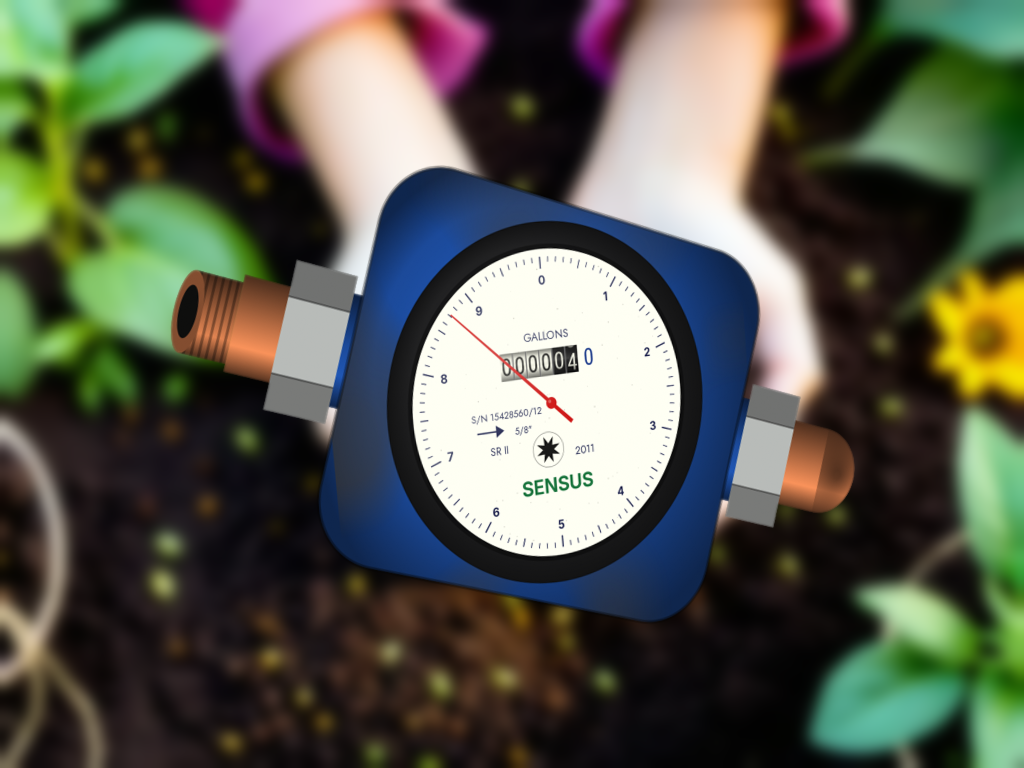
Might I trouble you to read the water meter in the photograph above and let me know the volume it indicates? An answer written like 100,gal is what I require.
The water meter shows 38.7,gal
